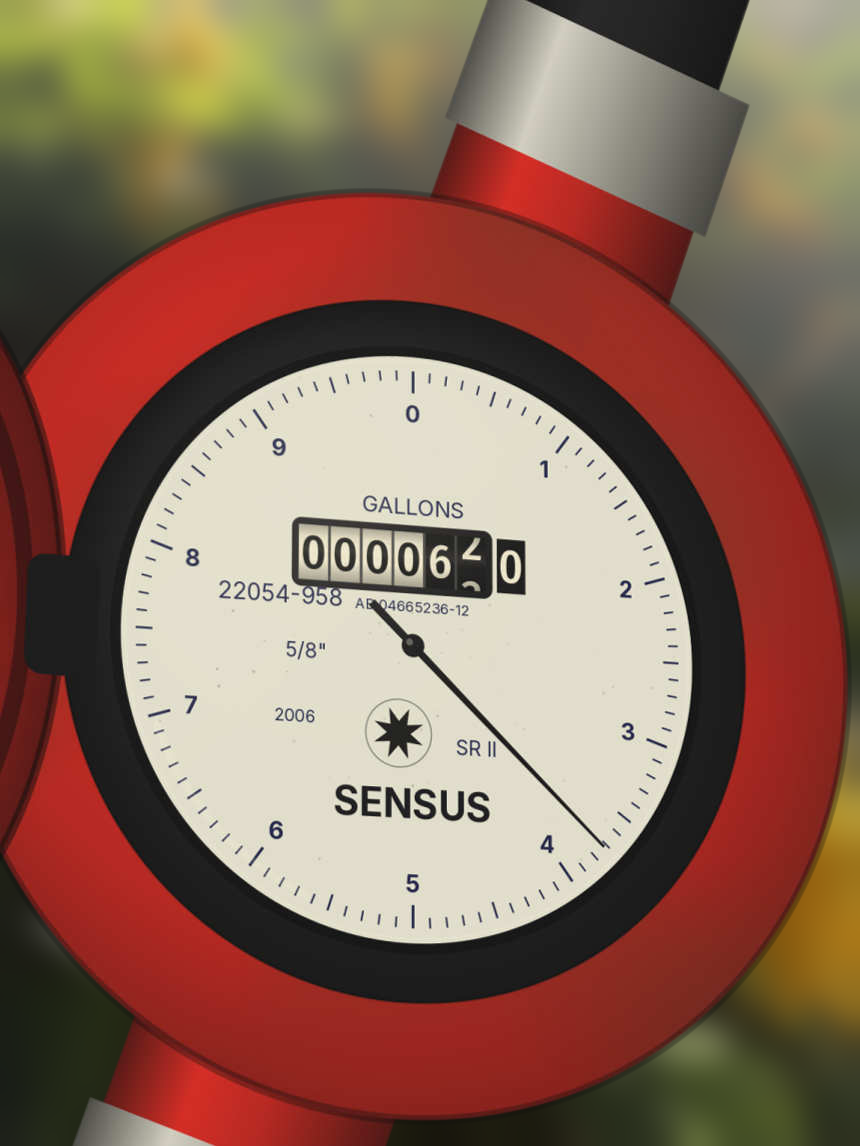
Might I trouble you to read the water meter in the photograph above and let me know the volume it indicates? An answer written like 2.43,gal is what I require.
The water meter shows 623.7,gal
